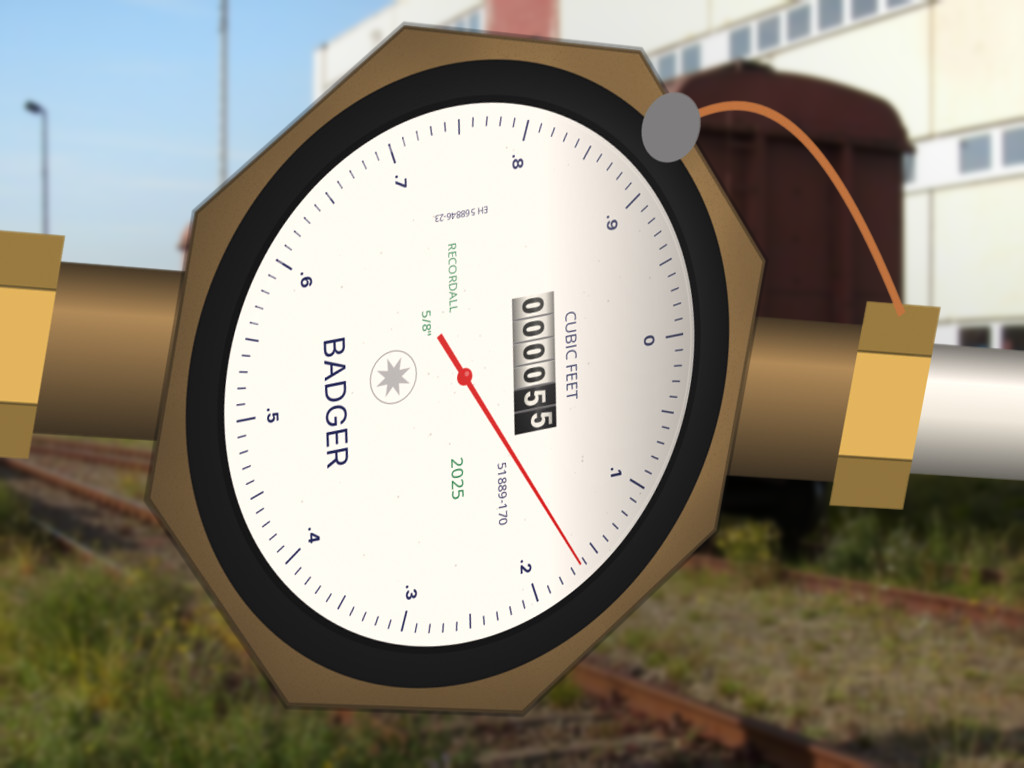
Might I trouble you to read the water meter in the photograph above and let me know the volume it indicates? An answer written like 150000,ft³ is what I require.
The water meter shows 55.16,ft³
